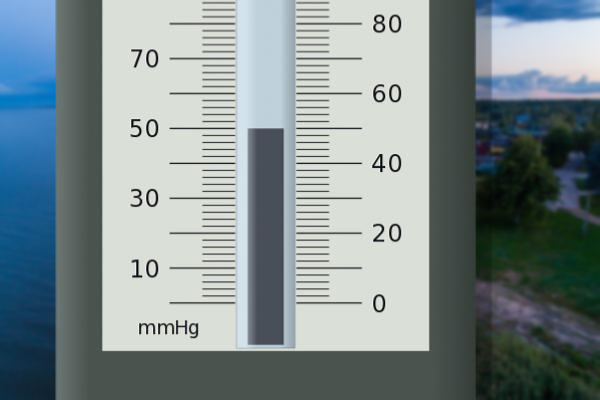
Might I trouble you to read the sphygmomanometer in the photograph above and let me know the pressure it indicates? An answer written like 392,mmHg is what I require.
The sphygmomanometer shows 50,mmHg
